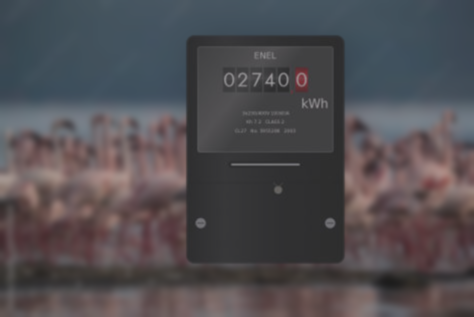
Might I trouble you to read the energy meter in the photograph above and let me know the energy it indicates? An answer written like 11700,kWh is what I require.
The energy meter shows 2740.0,kWh
